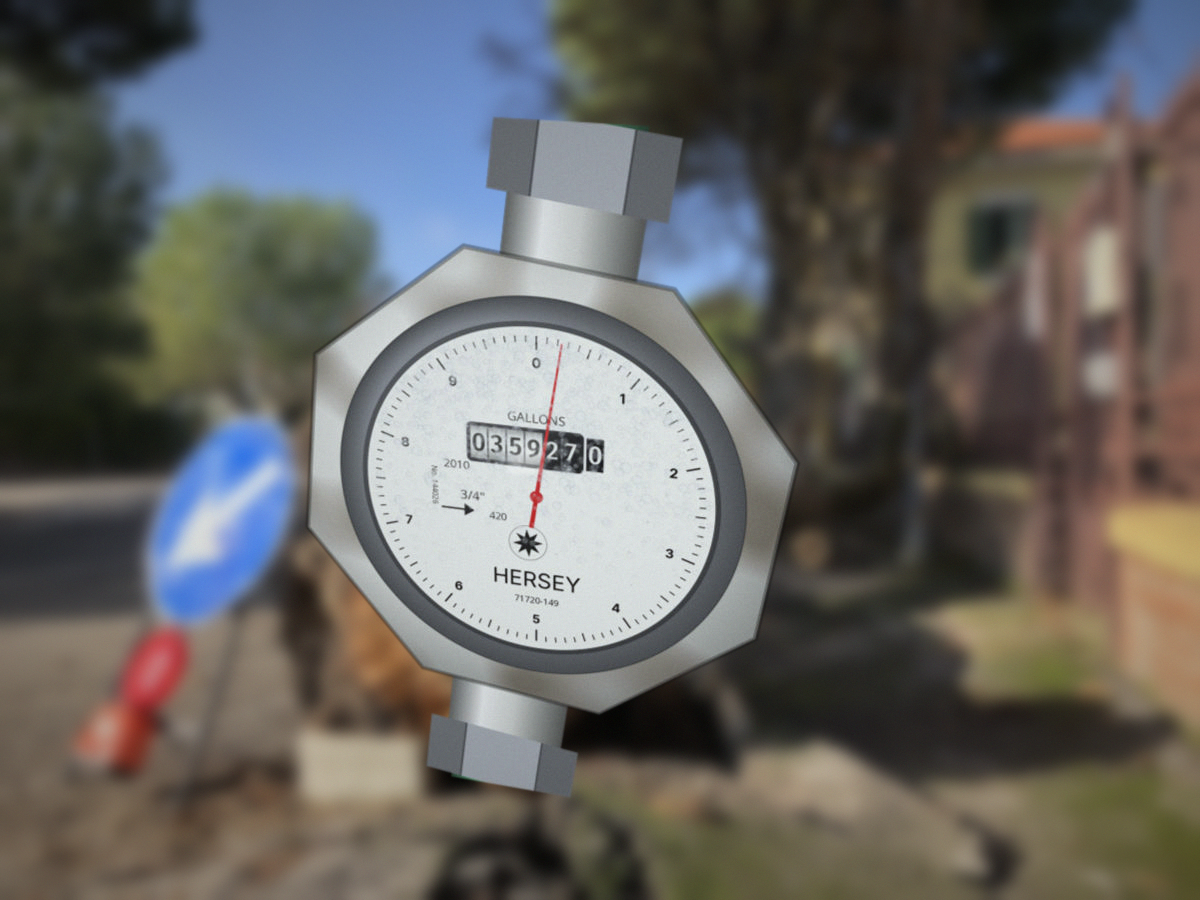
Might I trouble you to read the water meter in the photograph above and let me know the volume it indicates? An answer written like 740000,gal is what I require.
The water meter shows 359270.2,gal
